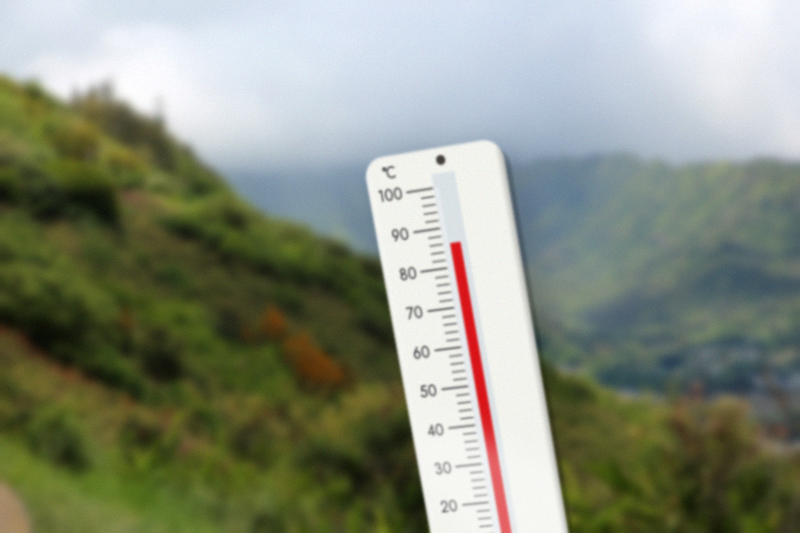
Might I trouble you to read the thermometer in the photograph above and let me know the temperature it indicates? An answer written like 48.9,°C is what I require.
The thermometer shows 86,°C
